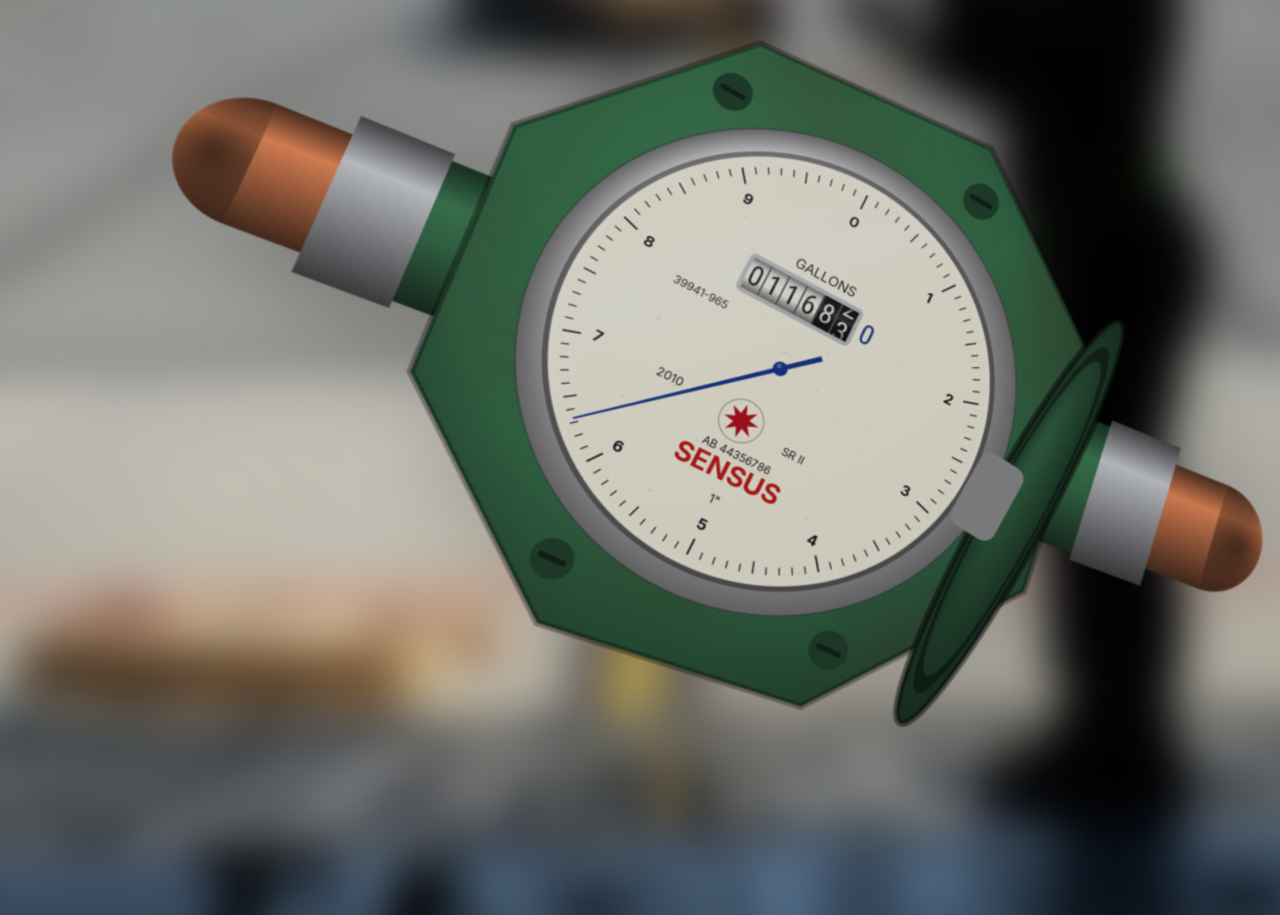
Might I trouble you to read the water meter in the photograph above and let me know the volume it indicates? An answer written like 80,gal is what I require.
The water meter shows 116826.3,gal
